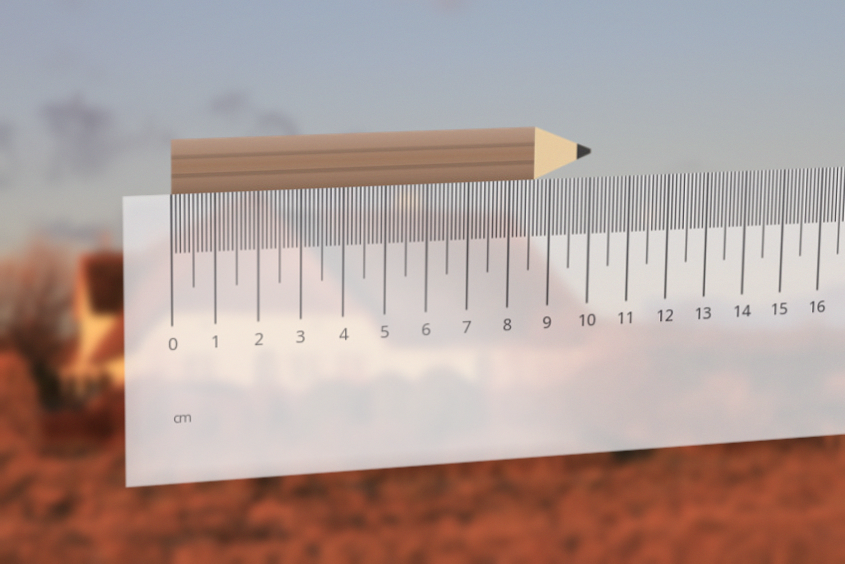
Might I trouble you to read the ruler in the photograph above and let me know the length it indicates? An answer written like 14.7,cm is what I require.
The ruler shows 10,cm
